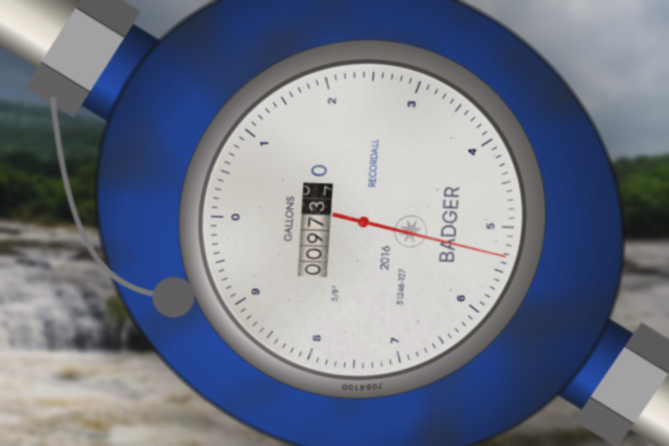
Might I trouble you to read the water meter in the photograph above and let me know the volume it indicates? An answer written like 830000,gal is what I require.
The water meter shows 97365.3,gal
